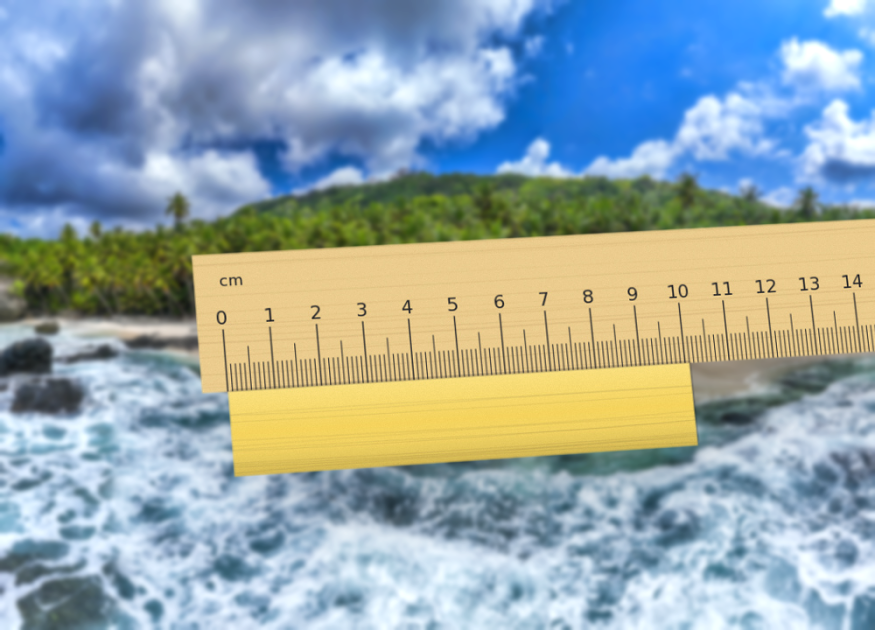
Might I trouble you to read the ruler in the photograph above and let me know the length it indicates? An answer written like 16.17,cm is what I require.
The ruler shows 10.1,cm
